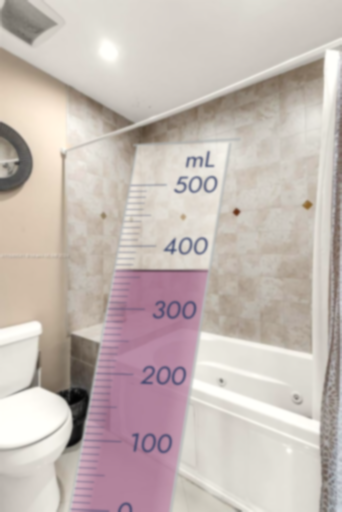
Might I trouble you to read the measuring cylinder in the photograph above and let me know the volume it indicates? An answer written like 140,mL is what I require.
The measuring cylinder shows 360,mL
